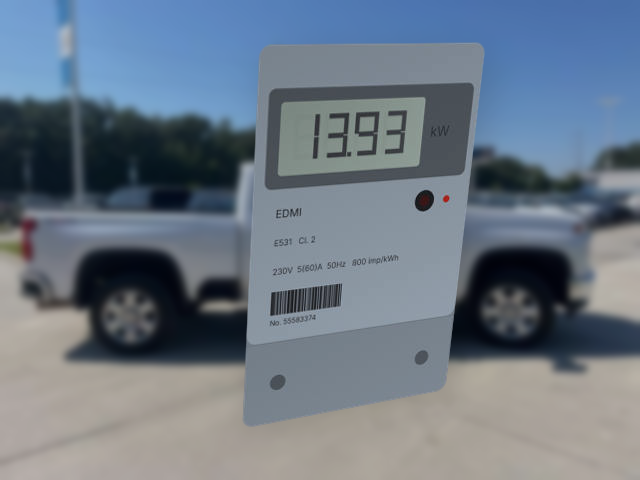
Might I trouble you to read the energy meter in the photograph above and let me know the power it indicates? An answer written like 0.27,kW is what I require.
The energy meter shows 13.93,kW
